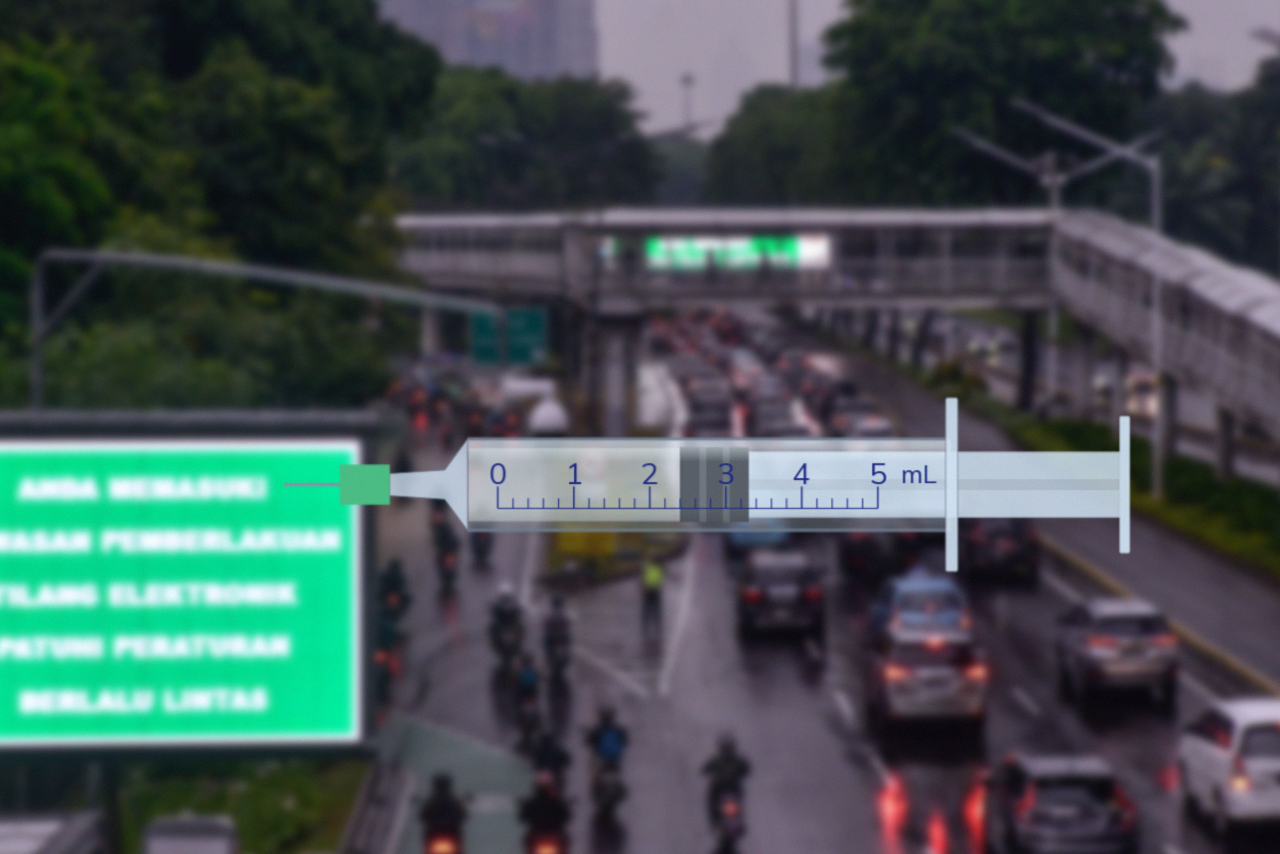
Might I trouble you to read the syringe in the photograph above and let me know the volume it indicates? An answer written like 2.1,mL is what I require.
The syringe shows 2.4,mL
